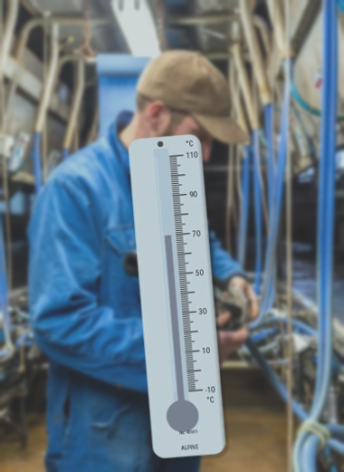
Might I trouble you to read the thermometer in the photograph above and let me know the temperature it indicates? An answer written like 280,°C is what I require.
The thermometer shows 70,°C
